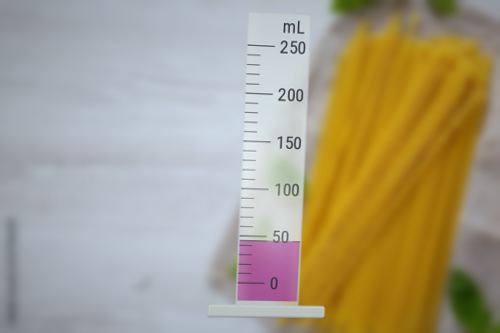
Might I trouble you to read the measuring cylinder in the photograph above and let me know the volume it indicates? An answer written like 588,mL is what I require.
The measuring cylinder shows 45,mL
